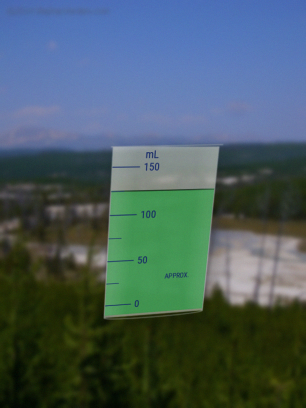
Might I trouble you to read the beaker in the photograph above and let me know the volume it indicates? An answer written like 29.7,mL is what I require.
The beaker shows 125,mL
